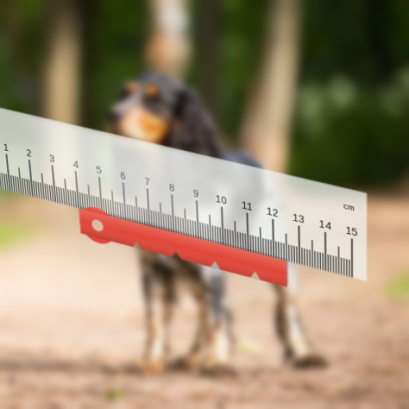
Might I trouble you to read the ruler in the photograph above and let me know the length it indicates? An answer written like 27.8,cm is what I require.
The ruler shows 8.5,cm
